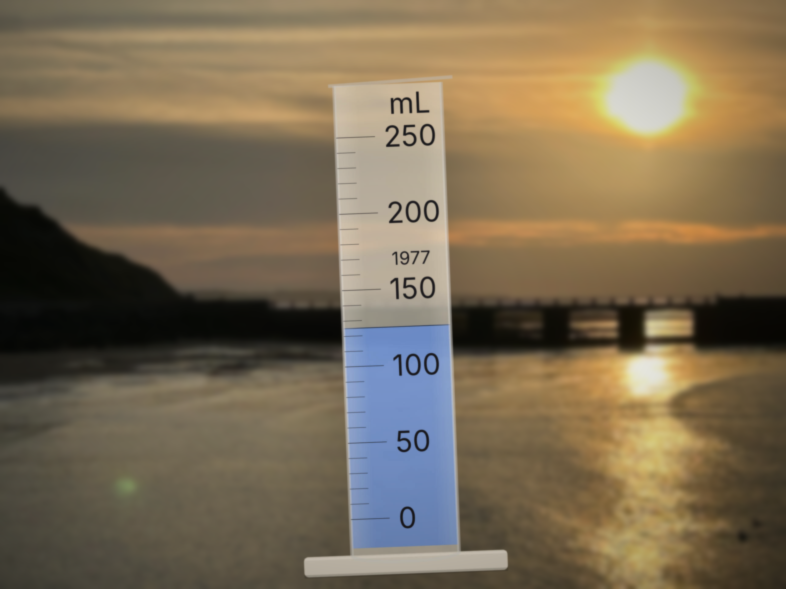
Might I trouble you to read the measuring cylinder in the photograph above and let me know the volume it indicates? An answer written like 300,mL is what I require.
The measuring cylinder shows 125,mL
